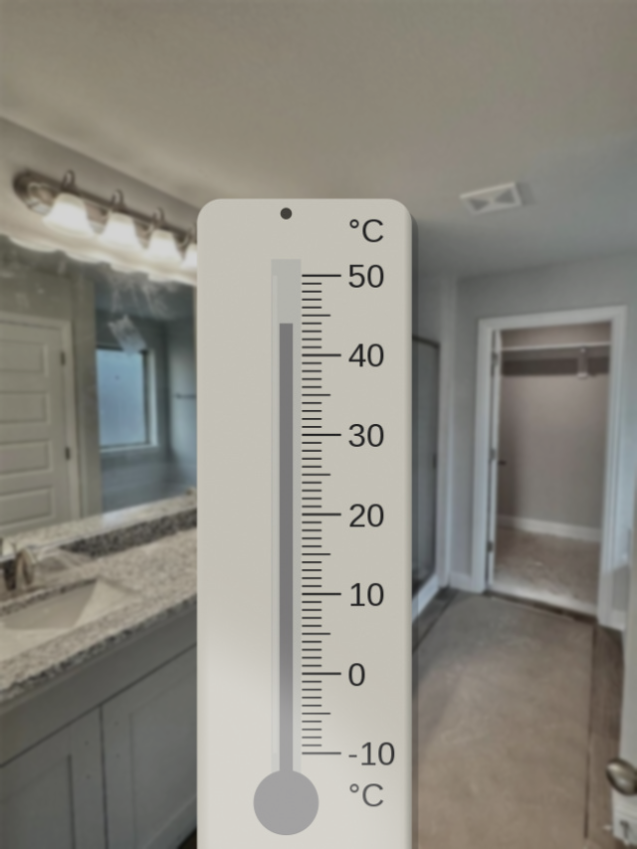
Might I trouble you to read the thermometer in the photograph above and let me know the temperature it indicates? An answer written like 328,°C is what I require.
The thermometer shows 44,°C
